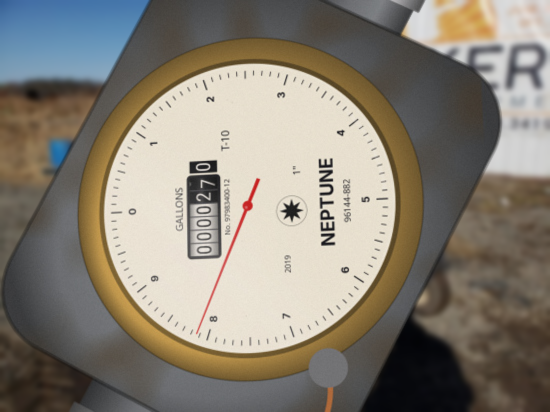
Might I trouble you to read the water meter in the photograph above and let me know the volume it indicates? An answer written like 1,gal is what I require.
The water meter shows 268.1,gal
